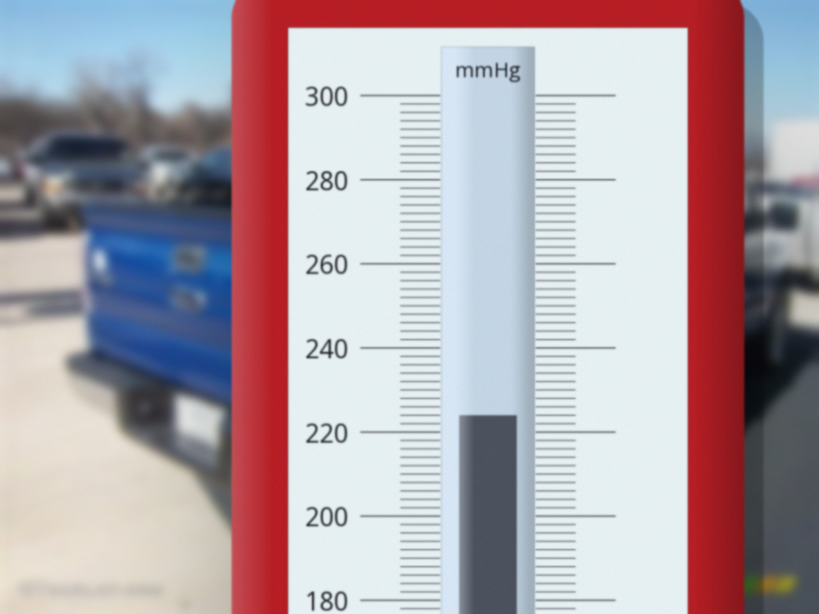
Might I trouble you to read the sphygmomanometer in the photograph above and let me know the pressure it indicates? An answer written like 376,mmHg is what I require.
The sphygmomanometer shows 224,mmHg
